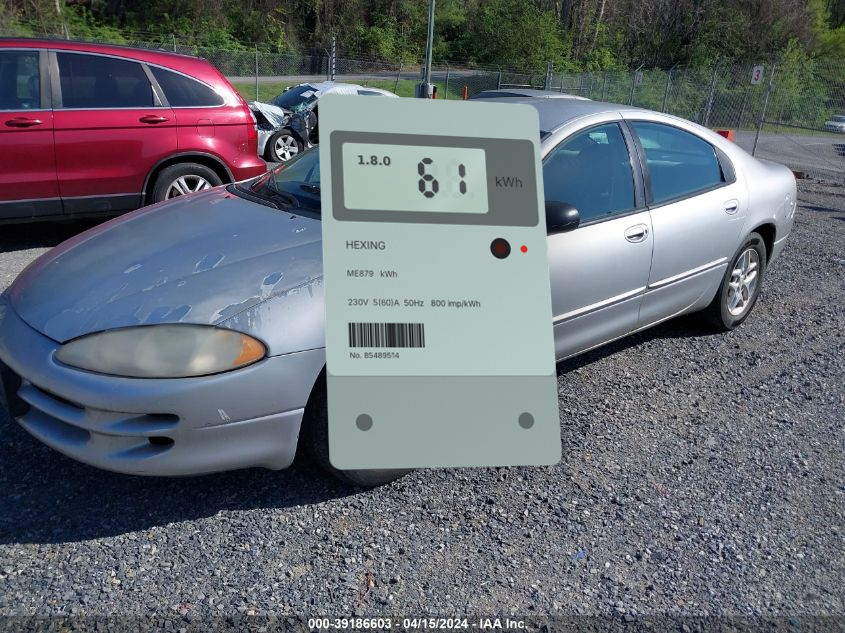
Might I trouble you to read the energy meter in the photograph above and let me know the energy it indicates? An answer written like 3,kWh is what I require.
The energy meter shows 61,kWh
